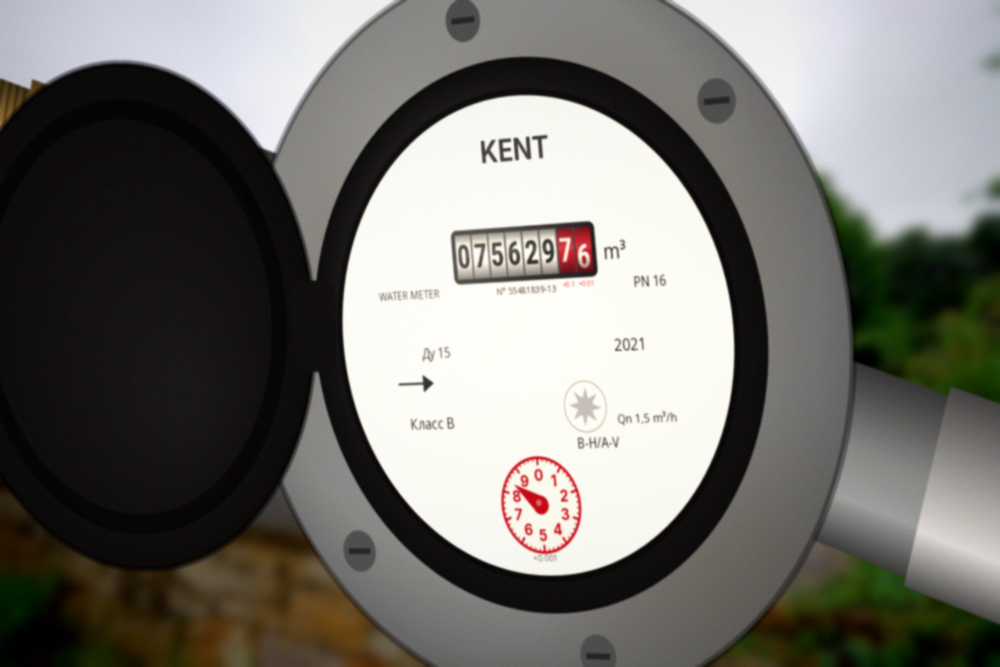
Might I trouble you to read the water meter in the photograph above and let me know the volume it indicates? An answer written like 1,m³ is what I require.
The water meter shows 75629.758,m³
